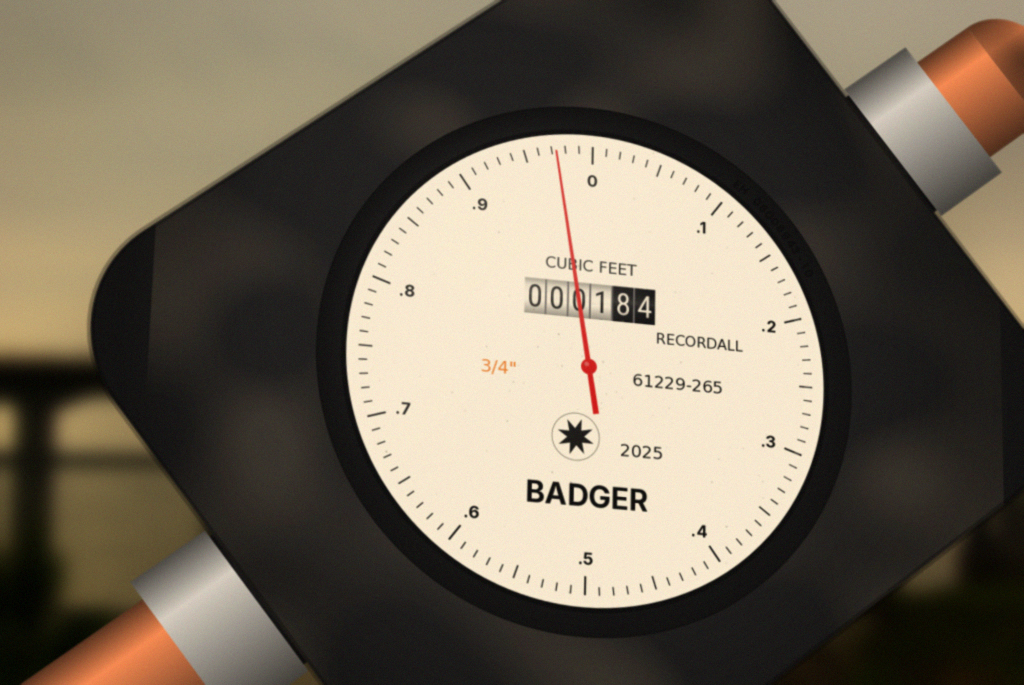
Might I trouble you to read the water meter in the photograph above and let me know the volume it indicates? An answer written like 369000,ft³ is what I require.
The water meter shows 183.97,ft³
